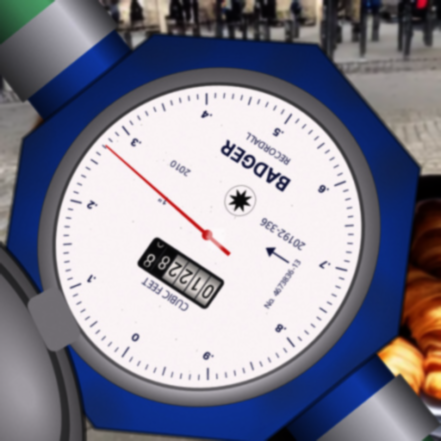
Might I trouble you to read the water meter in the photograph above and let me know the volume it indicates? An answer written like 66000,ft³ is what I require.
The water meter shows 12288.27,ft³
